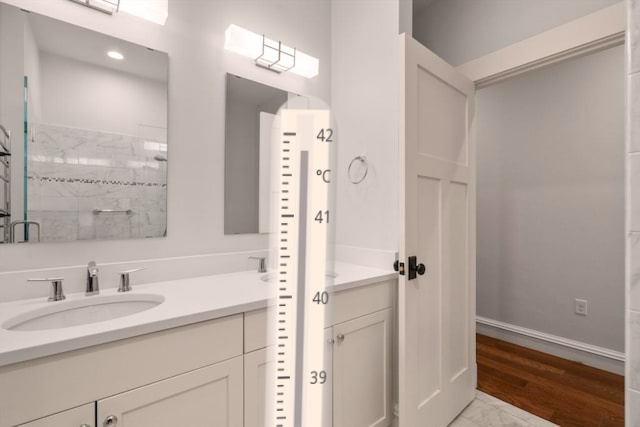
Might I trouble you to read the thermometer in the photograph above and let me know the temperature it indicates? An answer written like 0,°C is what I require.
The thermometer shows 41.8,°C
